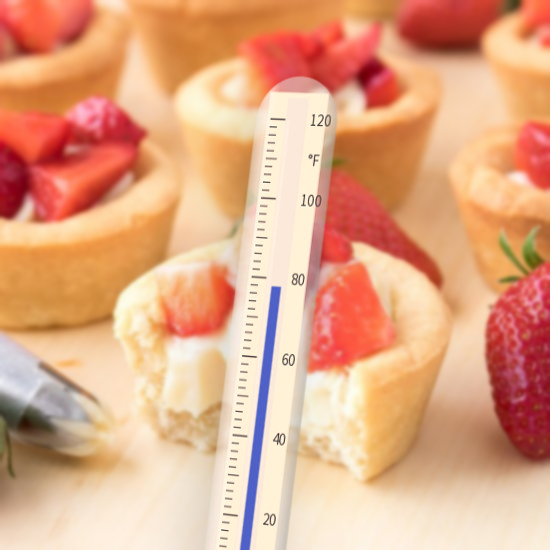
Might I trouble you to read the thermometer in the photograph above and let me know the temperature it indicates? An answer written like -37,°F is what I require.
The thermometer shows 78,°F
